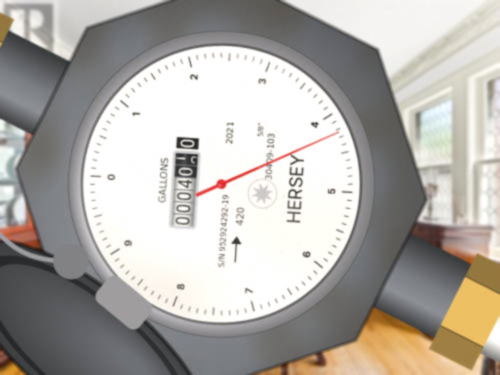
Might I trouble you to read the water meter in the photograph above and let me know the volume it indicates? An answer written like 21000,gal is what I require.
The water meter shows 4014.2,gal
